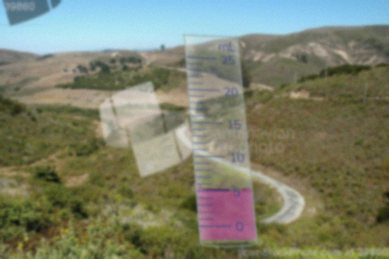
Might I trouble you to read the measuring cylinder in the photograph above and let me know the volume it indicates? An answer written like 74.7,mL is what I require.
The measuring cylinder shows 5,mL
